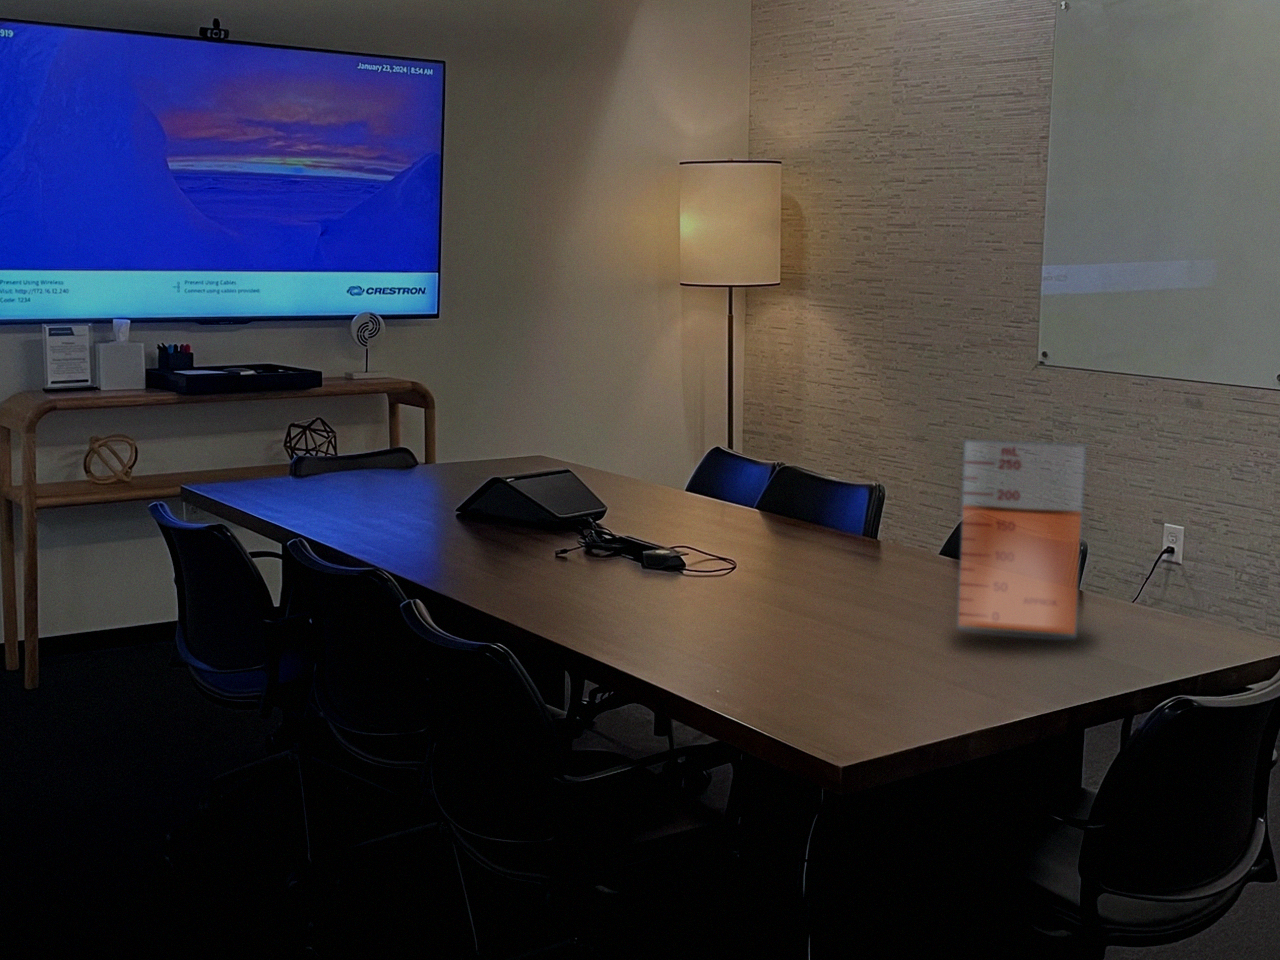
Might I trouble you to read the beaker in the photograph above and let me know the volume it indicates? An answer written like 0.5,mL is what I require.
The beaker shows 175,mL
